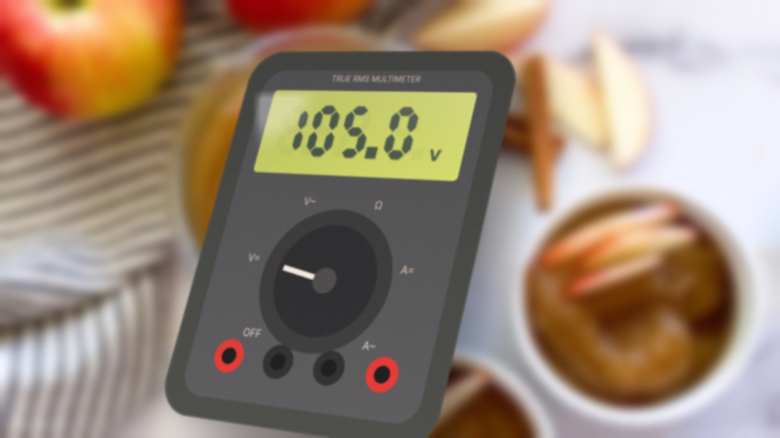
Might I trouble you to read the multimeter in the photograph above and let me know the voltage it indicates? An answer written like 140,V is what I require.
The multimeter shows 105.0,V
